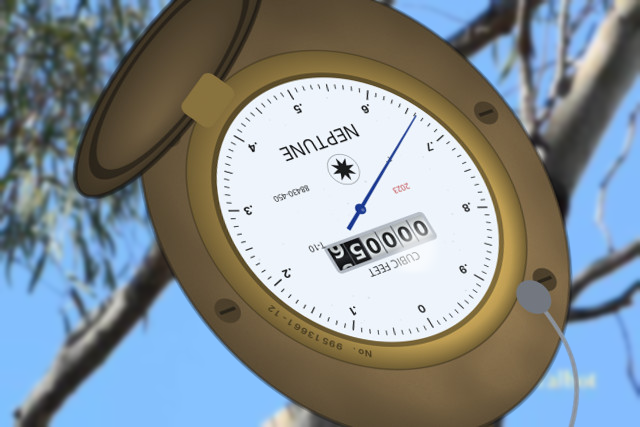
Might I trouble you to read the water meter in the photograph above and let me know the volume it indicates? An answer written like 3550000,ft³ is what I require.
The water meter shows 55.66,ft³
